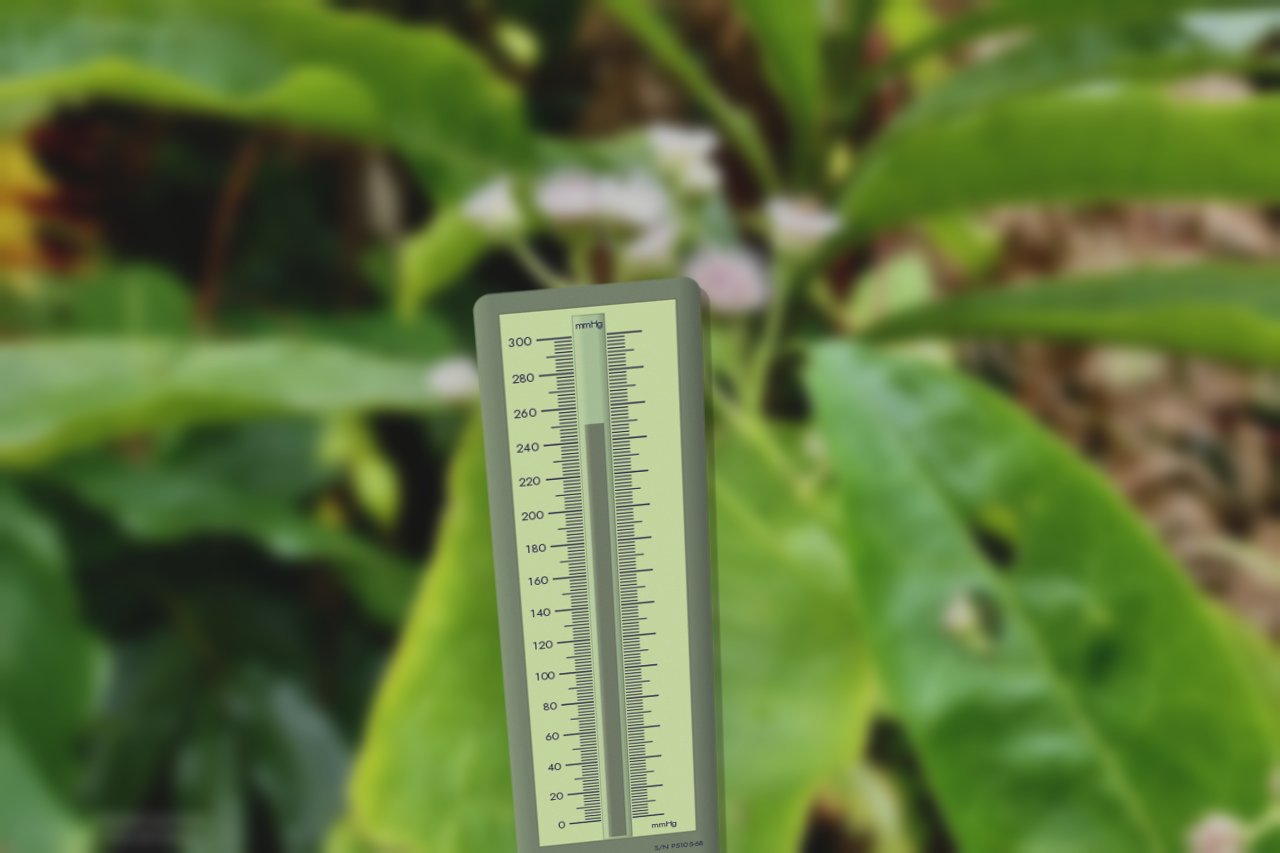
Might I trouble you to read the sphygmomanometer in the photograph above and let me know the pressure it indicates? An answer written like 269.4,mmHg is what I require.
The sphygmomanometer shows 250,mmHg
